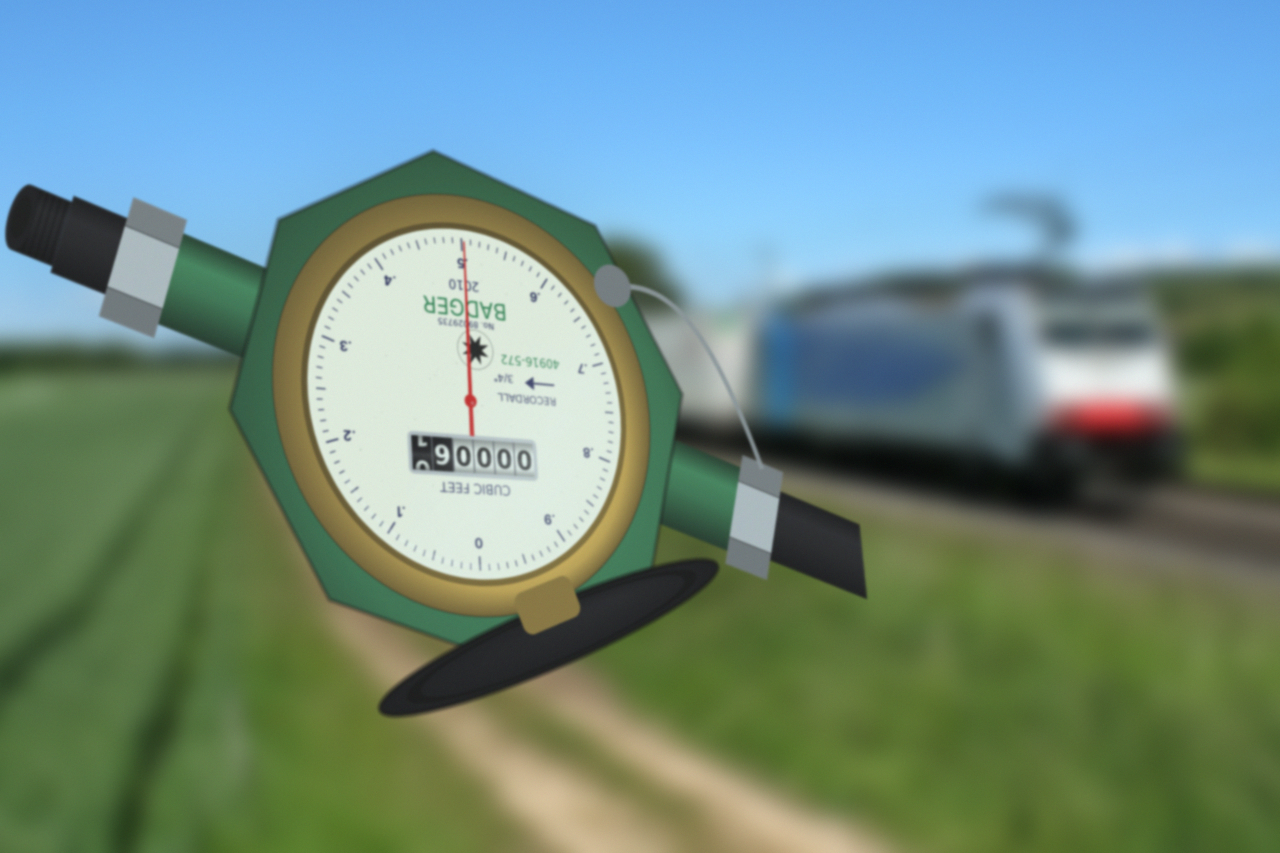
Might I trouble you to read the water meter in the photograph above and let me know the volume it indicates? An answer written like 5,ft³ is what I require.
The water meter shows 60.50,ft³
